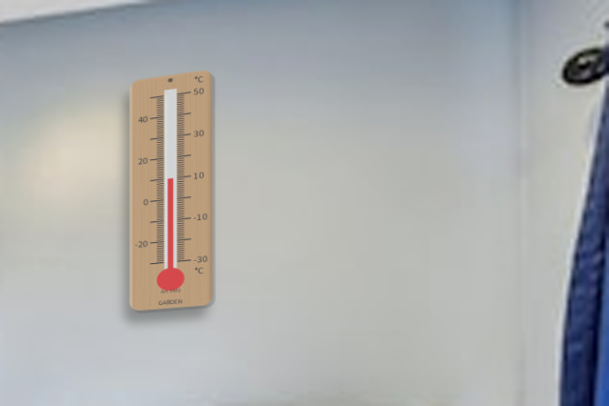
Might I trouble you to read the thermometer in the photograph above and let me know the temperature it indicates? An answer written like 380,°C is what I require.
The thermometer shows 10,°C
